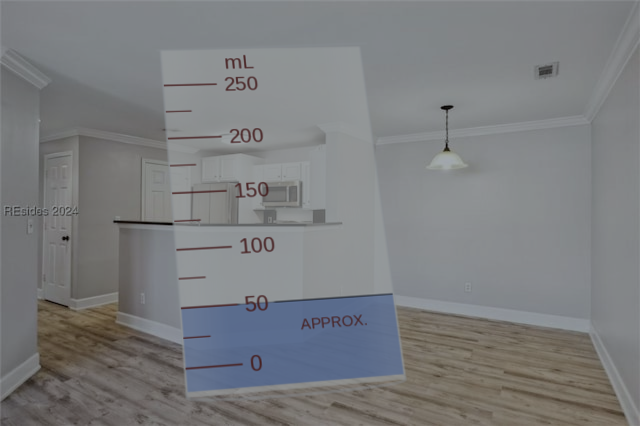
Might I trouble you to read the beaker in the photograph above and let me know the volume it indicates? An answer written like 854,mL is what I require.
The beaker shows 50,mL
